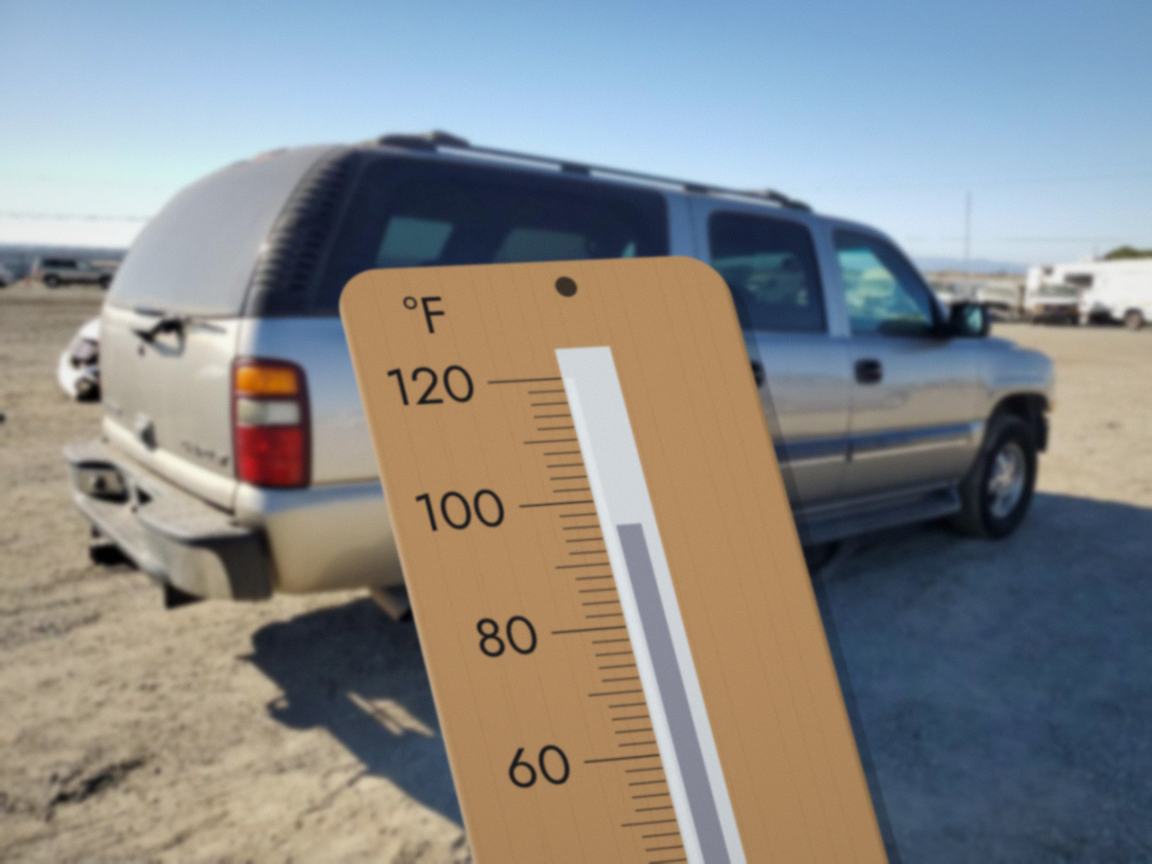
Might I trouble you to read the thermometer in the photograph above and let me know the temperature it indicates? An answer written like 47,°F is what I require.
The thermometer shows 96,°F
